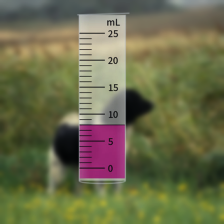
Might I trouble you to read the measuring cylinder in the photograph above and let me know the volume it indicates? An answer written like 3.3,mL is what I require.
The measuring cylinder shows 8,mL
